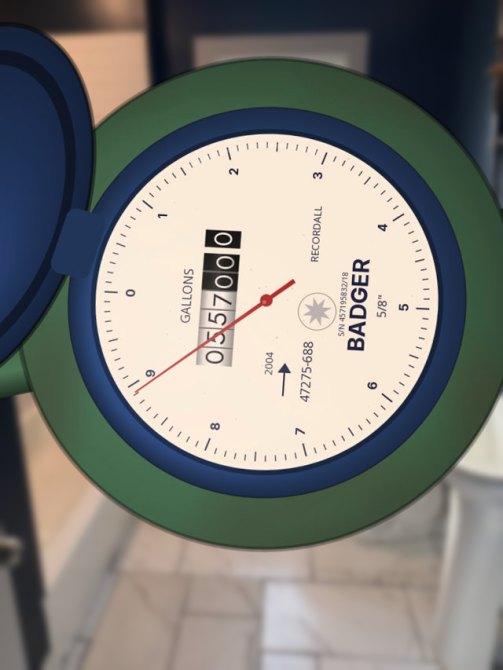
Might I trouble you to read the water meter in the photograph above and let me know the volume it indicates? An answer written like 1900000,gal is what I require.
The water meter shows 556998.9,gal
